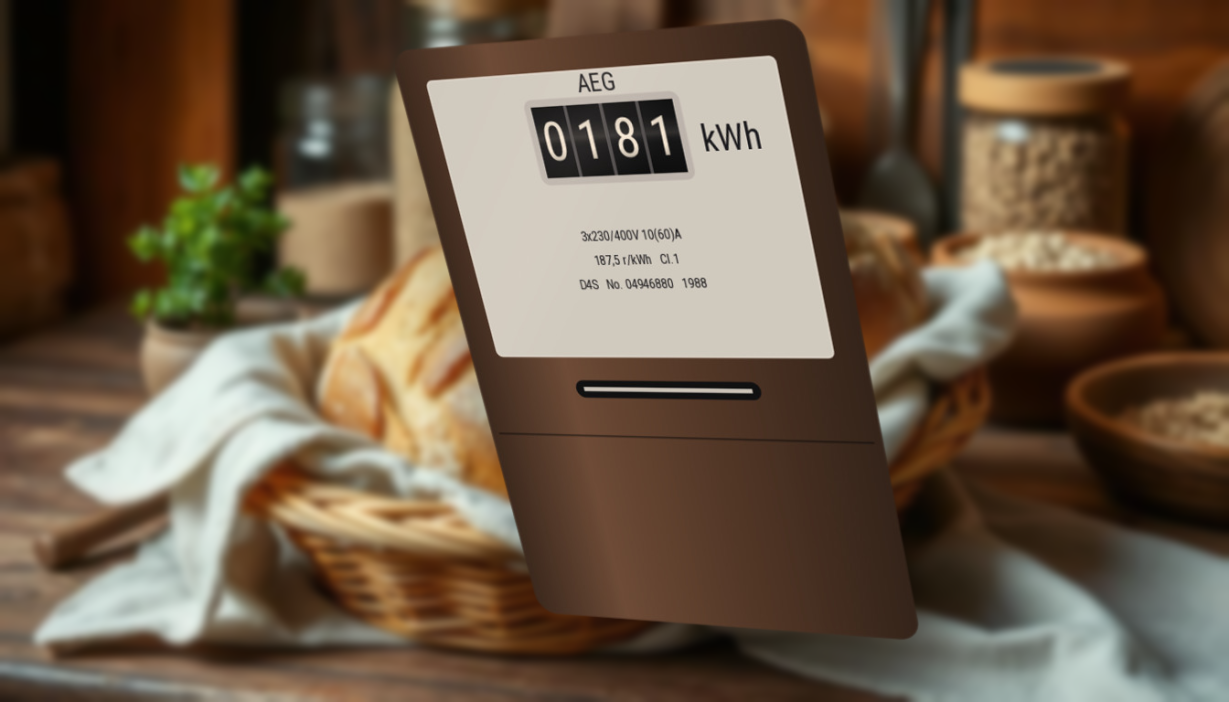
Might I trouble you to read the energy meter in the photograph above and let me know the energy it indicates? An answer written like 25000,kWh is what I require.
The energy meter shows 181,kWh
